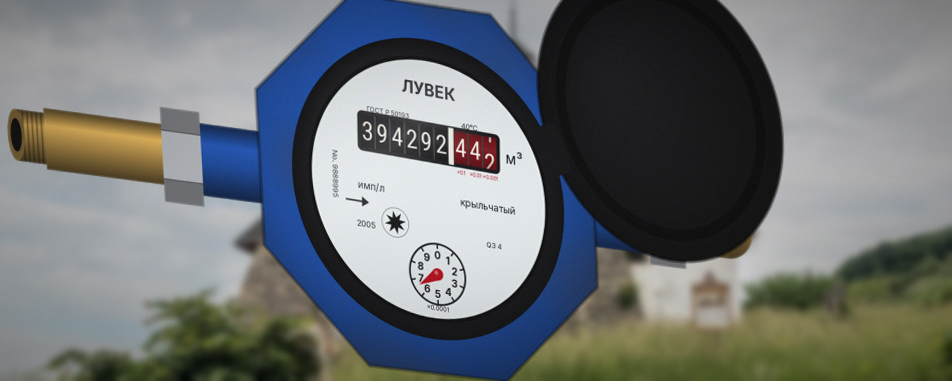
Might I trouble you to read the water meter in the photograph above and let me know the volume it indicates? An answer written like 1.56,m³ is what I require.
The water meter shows 394292.4416,m³
